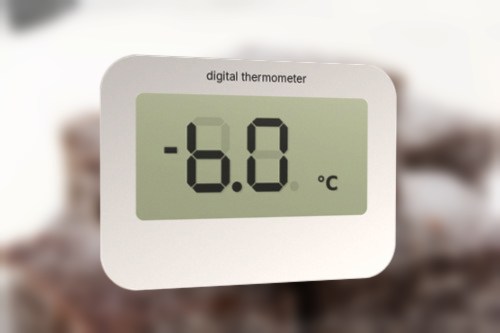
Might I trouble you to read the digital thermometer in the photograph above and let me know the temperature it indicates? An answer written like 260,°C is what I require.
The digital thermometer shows -6.0,°C
